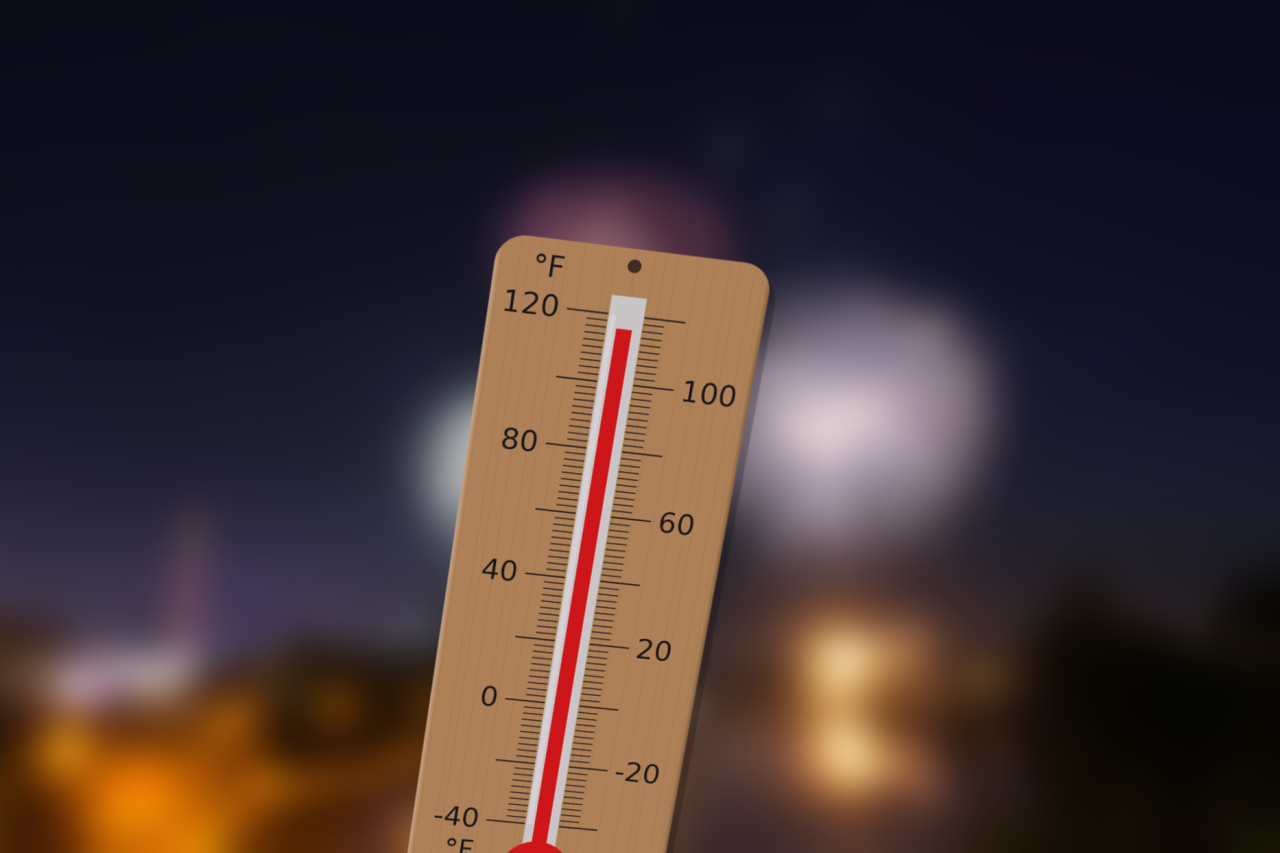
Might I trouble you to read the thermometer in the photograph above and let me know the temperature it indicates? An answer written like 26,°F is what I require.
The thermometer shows 116,°F
